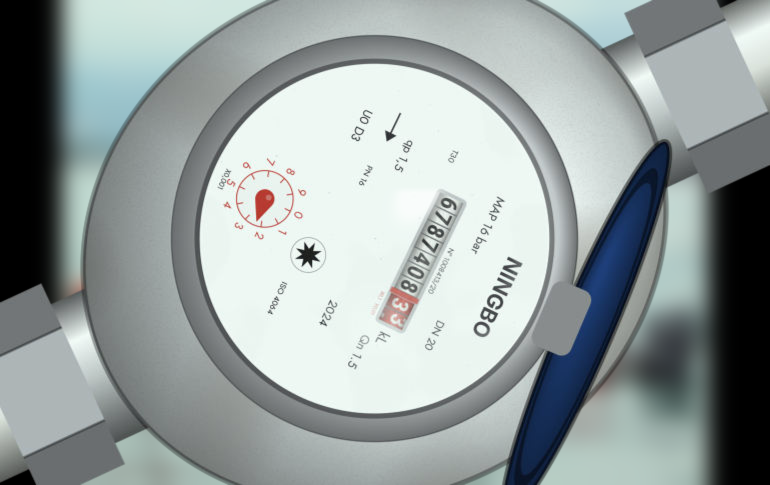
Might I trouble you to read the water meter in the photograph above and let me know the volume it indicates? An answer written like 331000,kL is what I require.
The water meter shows 6787408.332,kL
